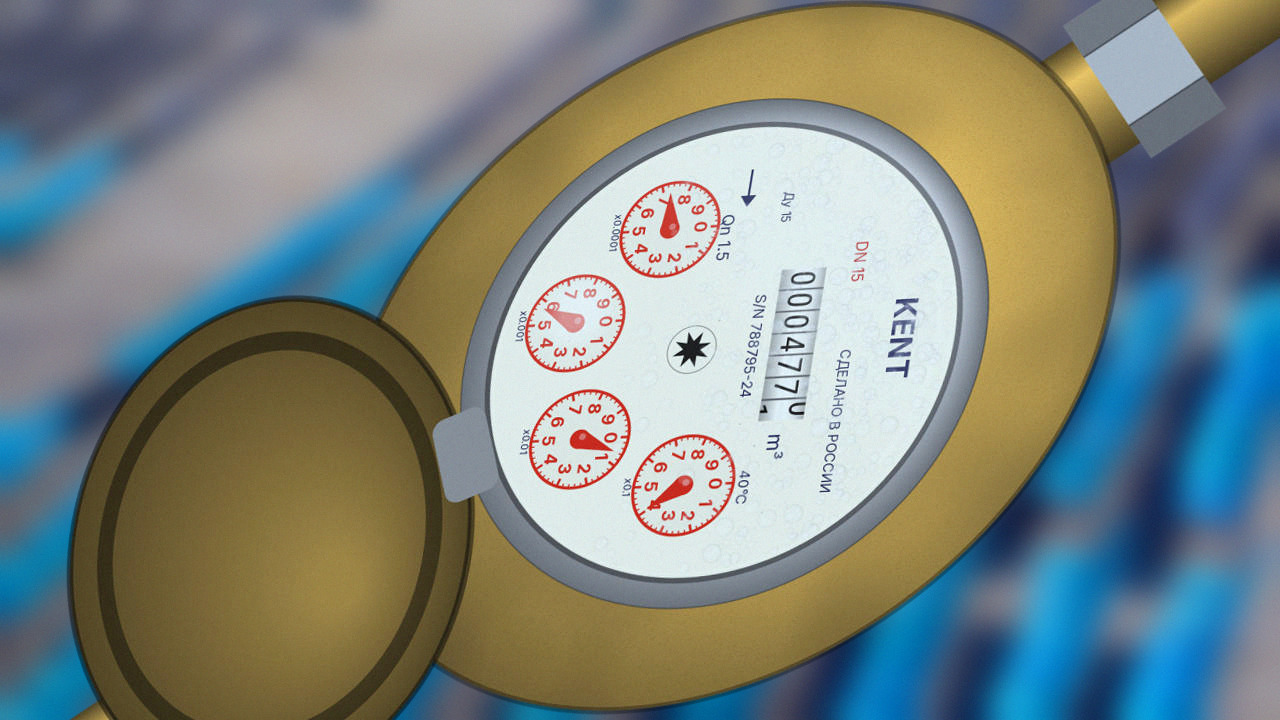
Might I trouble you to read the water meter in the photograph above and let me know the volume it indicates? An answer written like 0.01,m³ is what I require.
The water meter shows 4770.4057,m³
